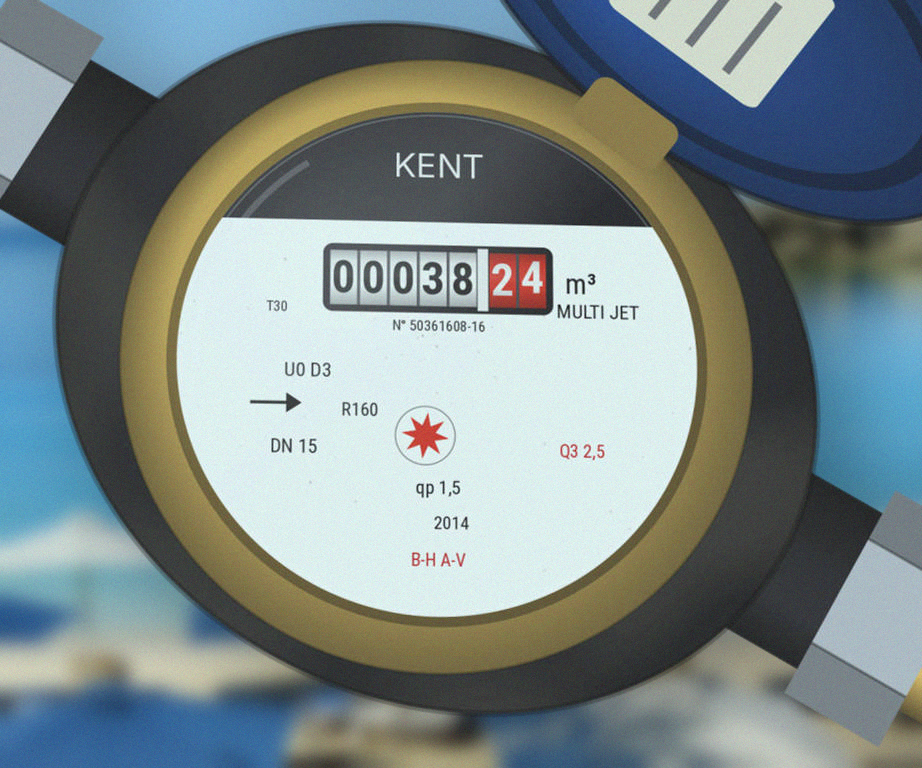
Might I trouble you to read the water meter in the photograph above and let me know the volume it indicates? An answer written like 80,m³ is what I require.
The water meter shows 38.24,m³
